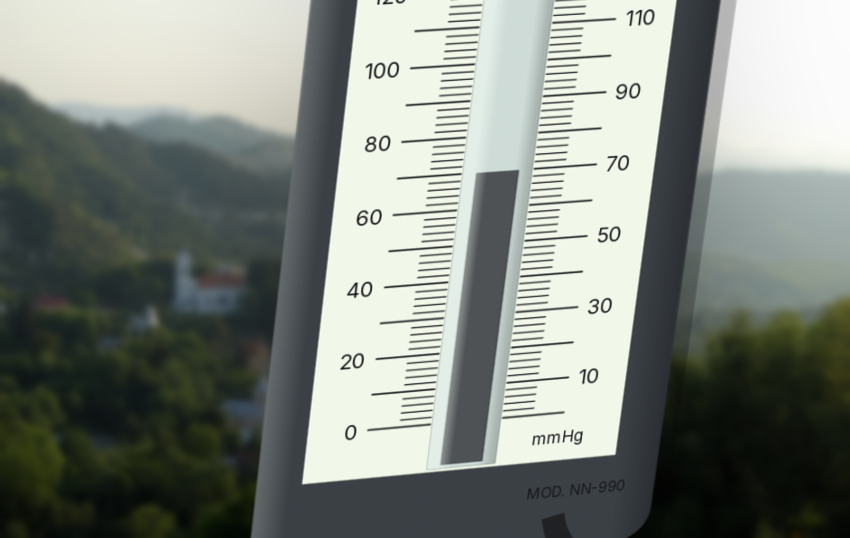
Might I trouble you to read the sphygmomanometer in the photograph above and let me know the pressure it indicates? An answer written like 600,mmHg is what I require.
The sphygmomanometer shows 70,mmHg
